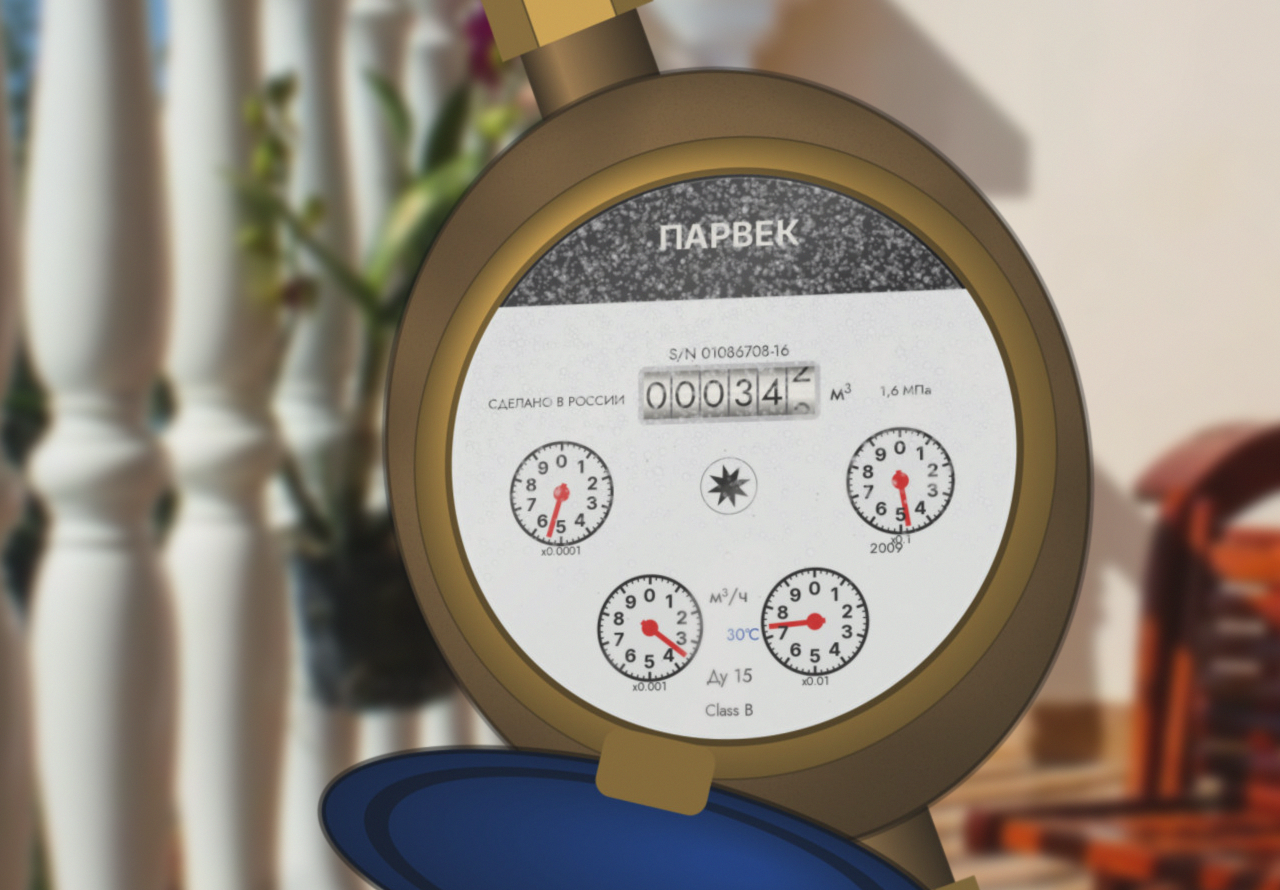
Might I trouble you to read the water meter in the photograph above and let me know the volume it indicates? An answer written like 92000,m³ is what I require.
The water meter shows 342.4735,m³
